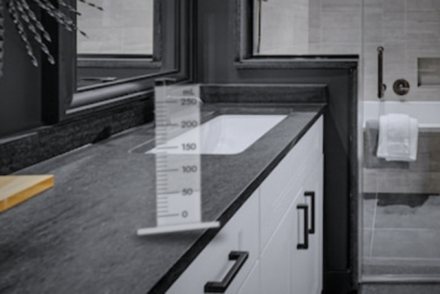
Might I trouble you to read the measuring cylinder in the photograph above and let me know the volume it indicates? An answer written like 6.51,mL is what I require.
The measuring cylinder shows 50,mL
